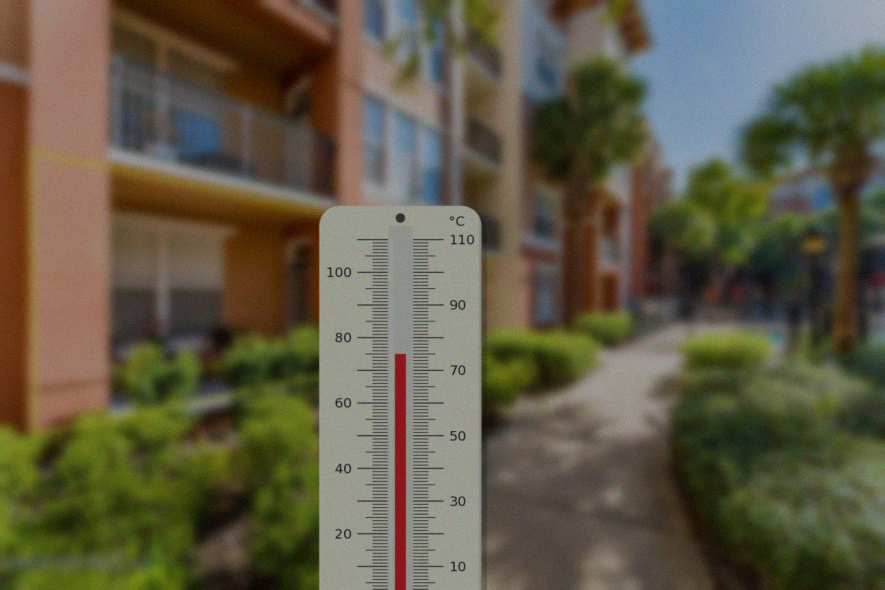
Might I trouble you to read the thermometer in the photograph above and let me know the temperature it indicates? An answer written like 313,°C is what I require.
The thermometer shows 75,°C
